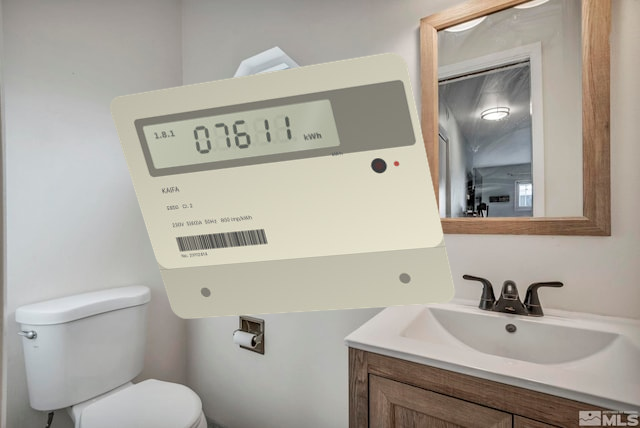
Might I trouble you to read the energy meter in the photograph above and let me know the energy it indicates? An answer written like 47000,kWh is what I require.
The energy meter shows 7611,kWh
